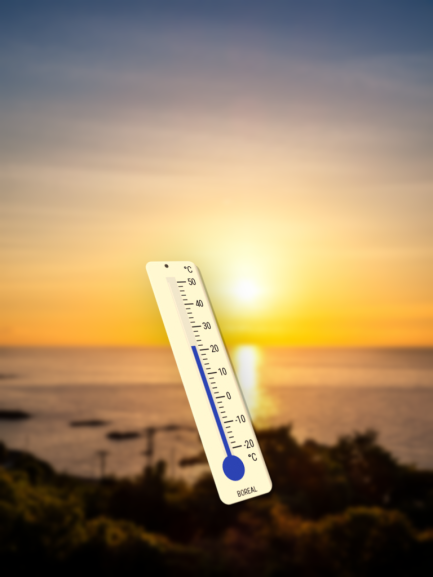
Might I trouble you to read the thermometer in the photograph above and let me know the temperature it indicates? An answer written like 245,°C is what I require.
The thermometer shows 22,°C
